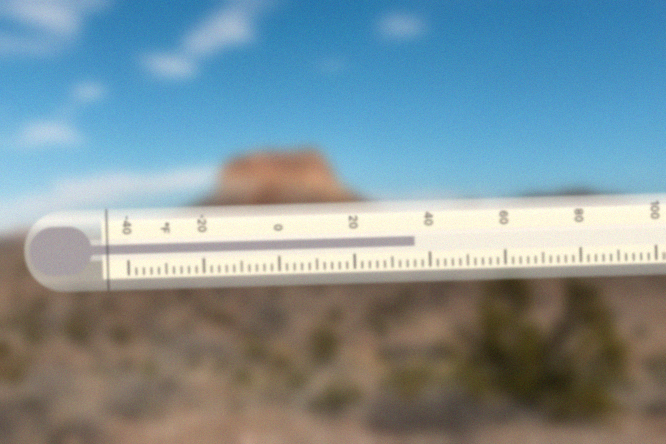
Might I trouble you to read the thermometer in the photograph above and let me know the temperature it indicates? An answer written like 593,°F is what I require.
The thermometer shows 36,°F
